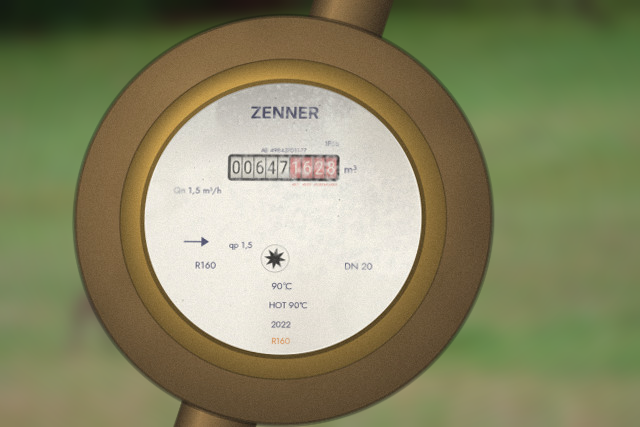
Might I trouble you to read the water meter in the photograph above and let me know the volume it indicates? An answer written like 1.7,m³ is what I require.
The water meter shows 647.1628,m³
